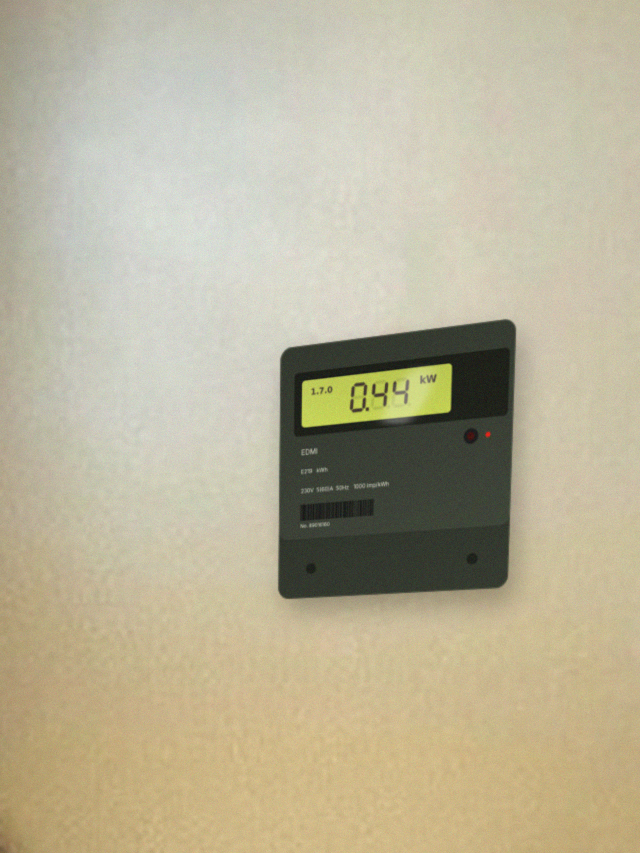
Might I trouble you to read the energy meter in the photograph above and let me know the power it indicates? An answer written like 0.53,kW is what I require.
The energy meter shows 0.44,kW
